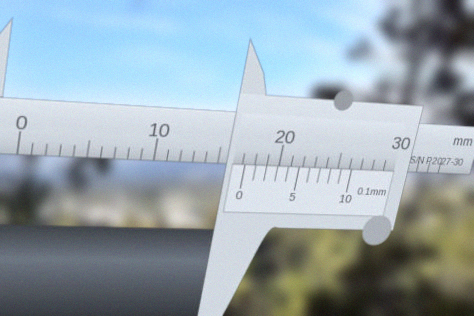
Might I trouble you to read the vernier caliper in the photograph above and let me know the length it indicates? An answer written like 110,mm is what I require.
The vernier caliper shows 17.2,mm
